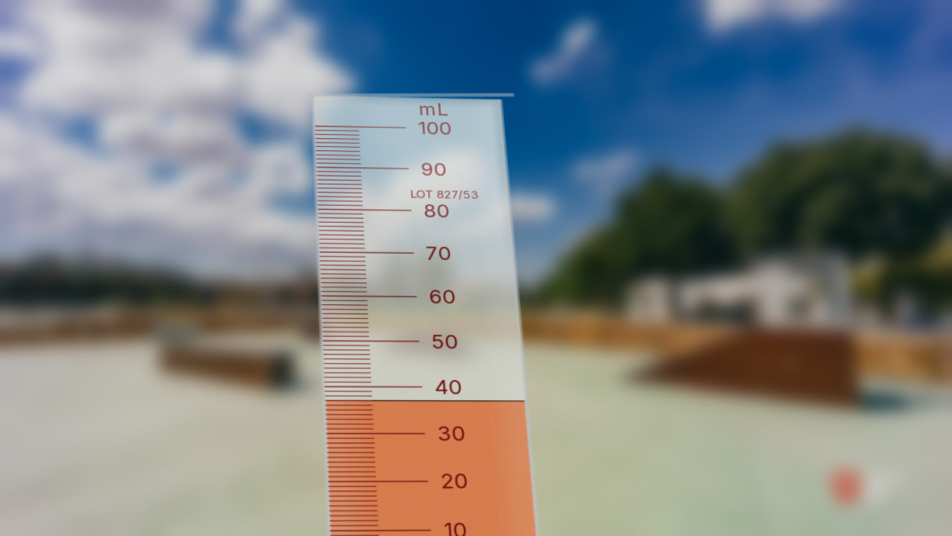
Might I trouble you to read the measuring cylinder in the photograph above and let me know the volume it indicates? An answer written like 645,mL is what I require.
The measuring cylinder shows 37,mL
